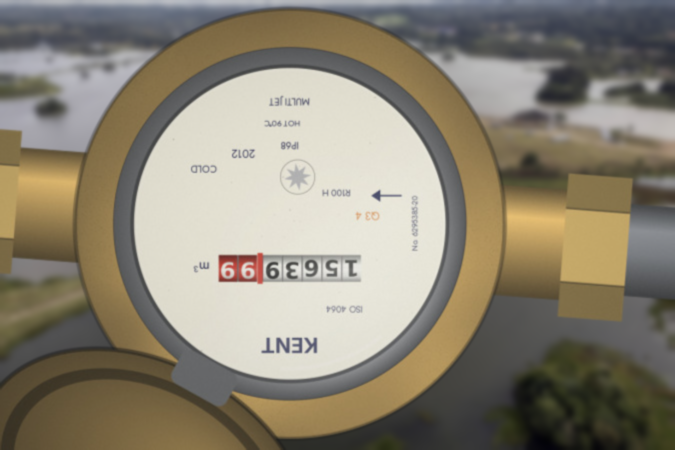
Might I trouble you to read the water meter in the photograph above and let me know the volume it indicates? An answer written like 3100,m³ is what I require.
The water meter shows 15639.99,m³
